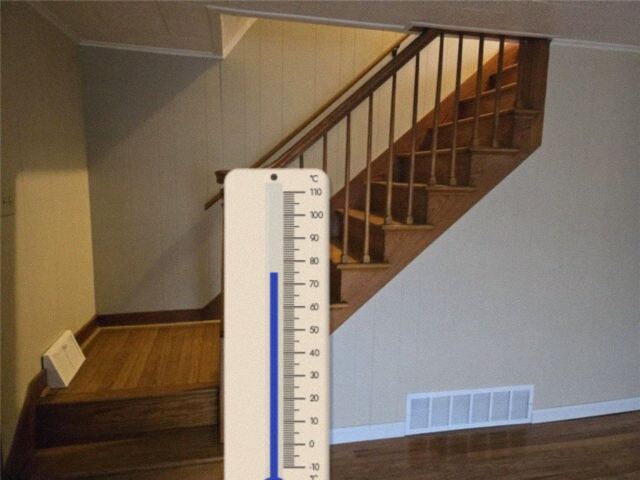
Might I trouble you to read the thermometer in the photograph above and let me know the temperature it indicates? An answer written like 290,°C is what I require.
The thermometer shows 75,°C
